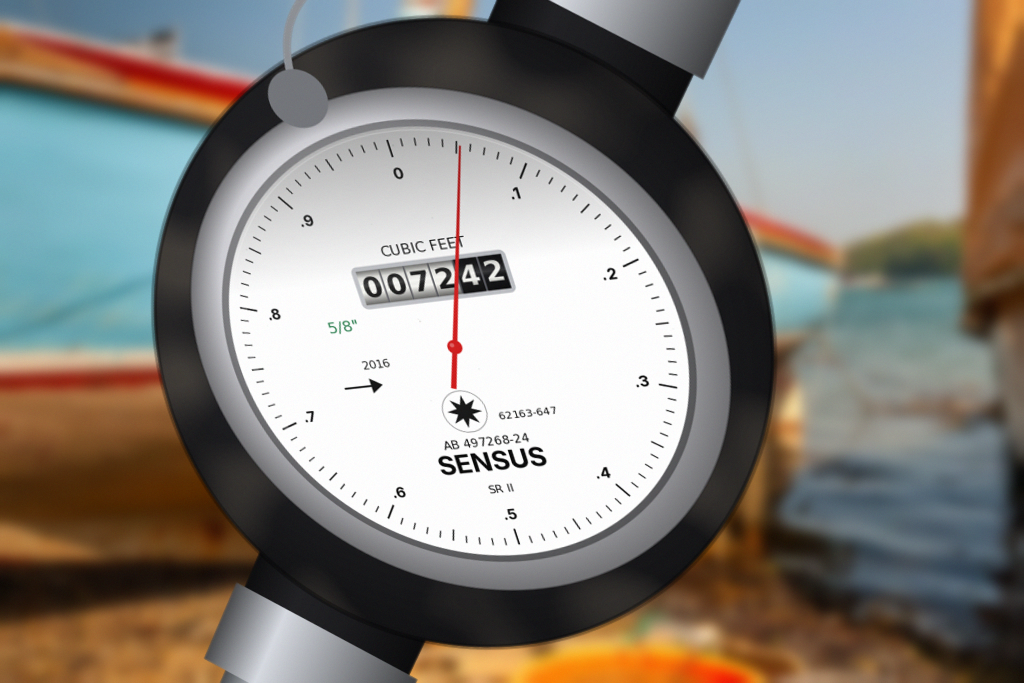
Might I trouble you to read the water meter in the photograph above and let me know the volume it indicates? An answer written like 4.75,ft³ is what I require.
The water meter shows 7242.05,ft³
